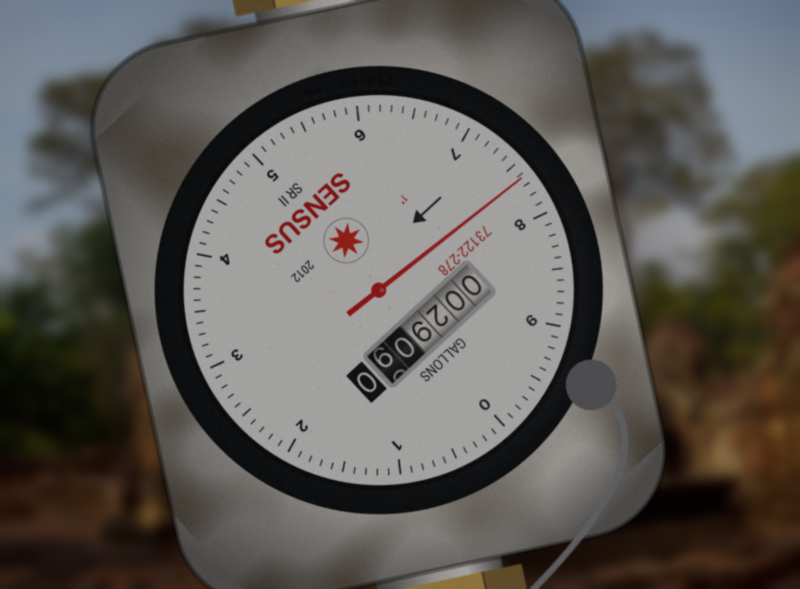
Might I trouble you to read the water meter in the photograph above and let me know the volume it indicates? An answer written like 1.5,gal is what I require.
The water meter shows 29087.6,gal
